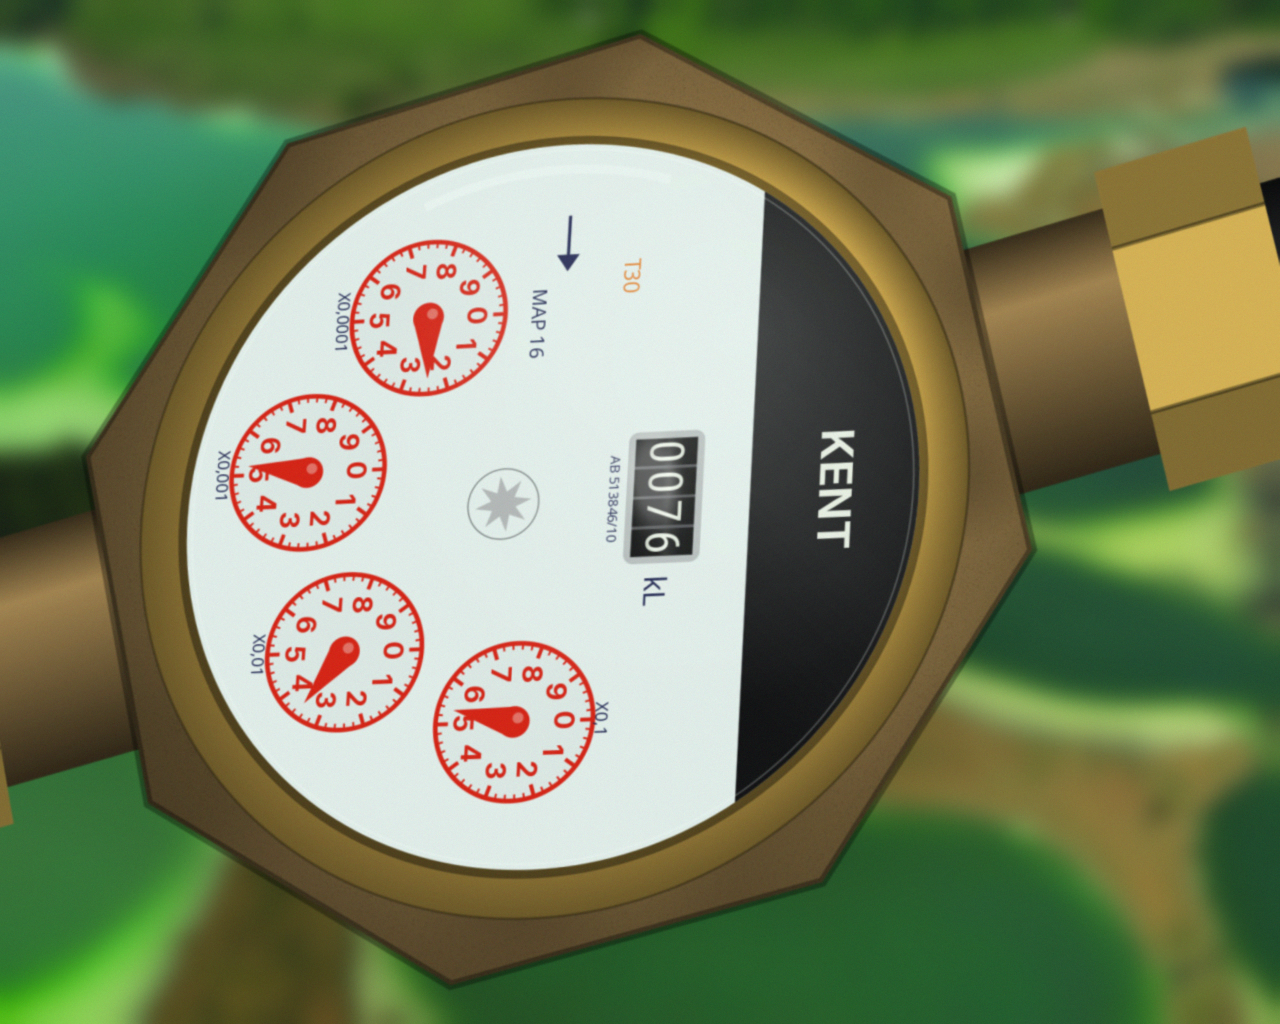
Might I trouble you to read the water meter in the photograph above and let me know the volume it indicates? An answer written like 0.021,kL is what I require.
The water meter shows 76.5352,kL
